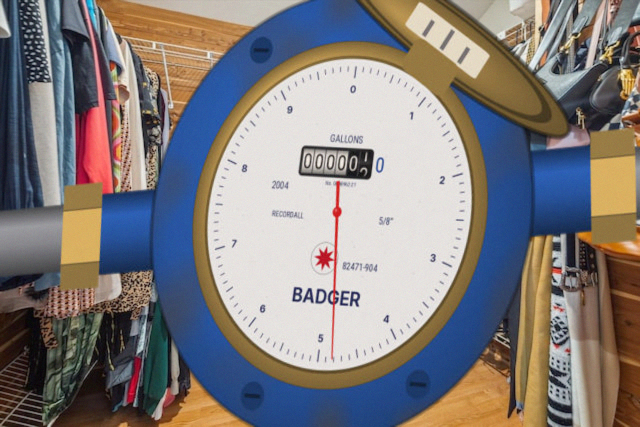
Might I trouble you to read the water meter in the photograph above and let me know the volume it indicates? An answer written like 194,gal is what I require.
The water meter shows 14.8,gal
